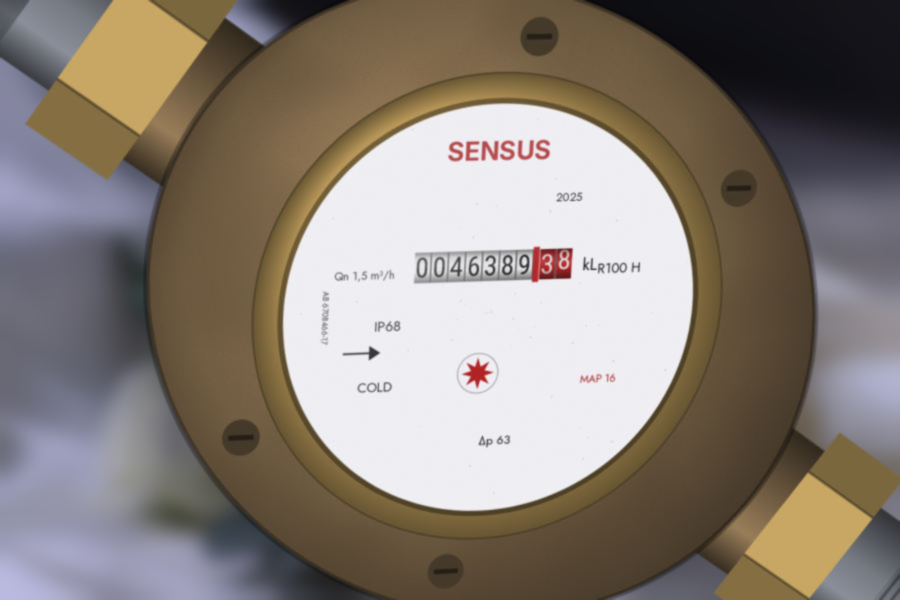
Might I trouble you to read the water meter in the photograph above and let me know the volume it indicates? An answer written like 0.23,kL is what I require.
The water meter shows 46389.38,kL
